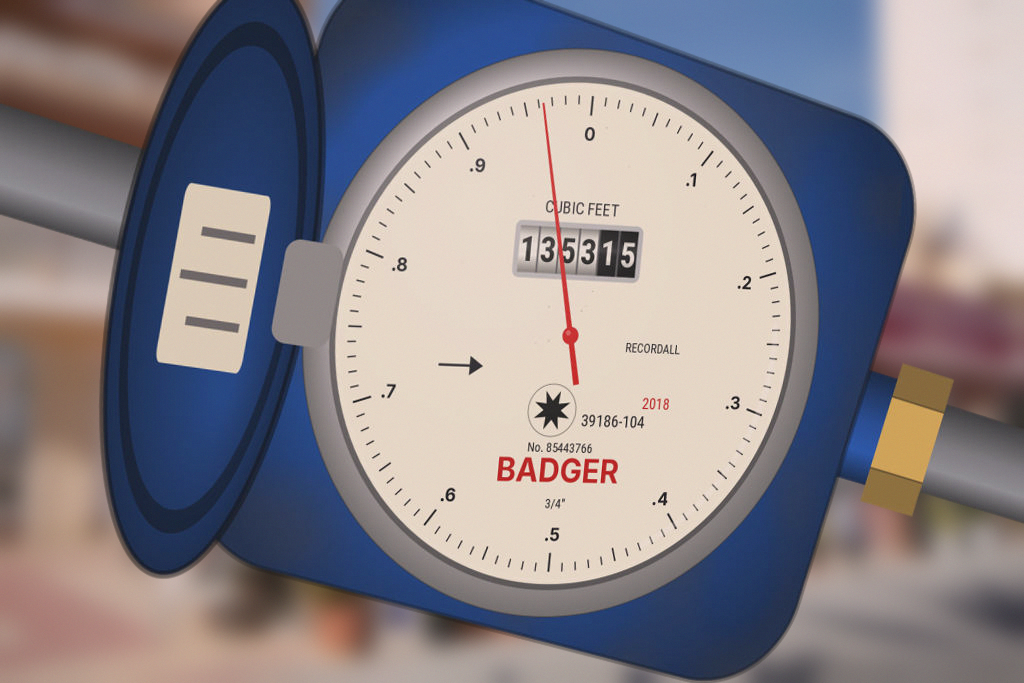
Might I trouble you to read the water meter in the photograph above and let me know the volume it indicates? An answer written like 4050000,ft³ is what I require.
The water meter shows 135314.96,ft³
